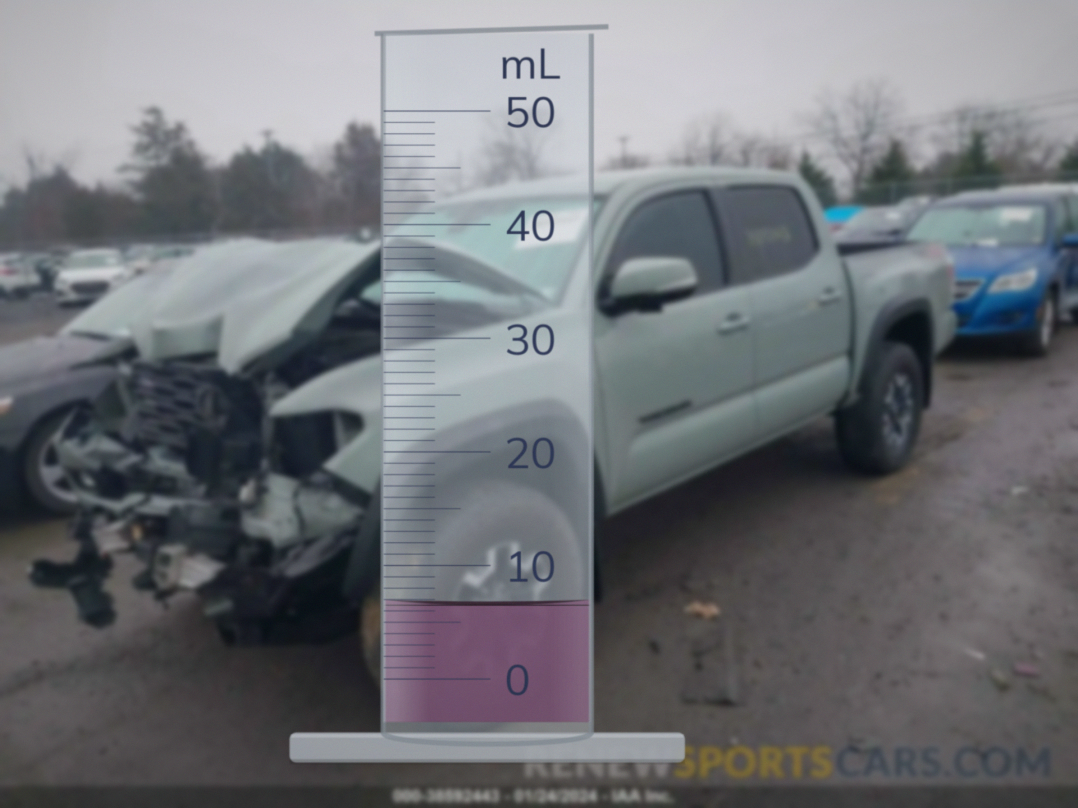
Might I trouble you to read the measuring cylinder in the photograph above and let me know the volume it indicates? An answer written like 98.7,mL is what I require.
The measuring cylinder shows 6.5,mL
